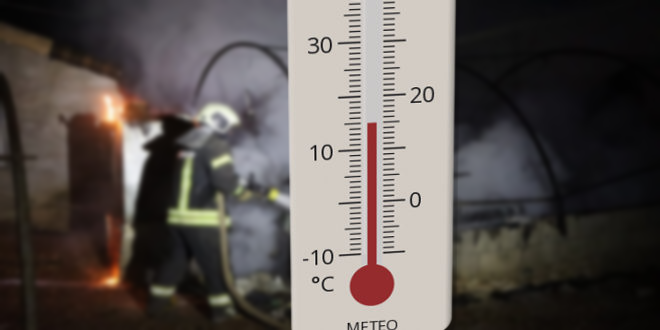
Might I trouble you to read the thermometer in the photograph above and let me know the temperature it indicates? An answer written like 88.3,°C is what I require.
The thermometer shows 15,°C
